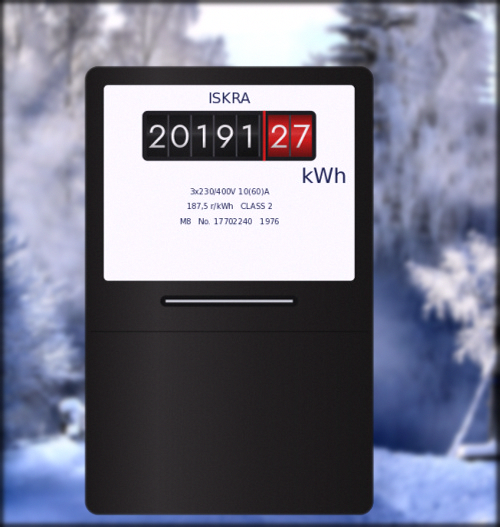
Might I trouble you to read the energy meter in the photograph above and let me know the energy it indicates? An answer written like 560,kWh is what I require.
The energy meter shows 20191.27,kWh
